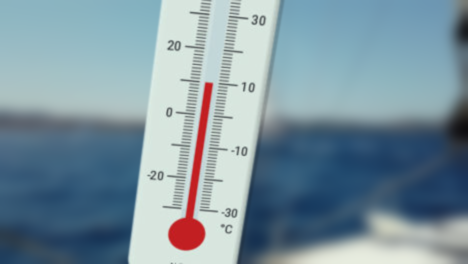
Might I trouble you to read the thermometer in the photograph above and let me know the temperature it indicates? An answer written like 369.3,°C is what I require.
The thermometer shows 10,°C
